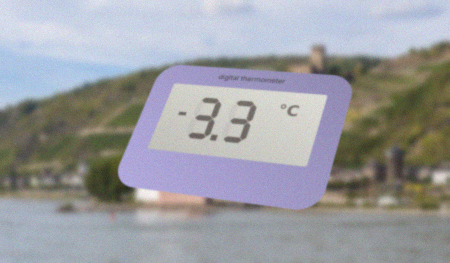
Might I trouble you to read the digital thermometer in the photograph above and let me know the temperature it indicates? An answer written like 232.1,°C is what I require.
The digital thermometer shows -3.3,°C
